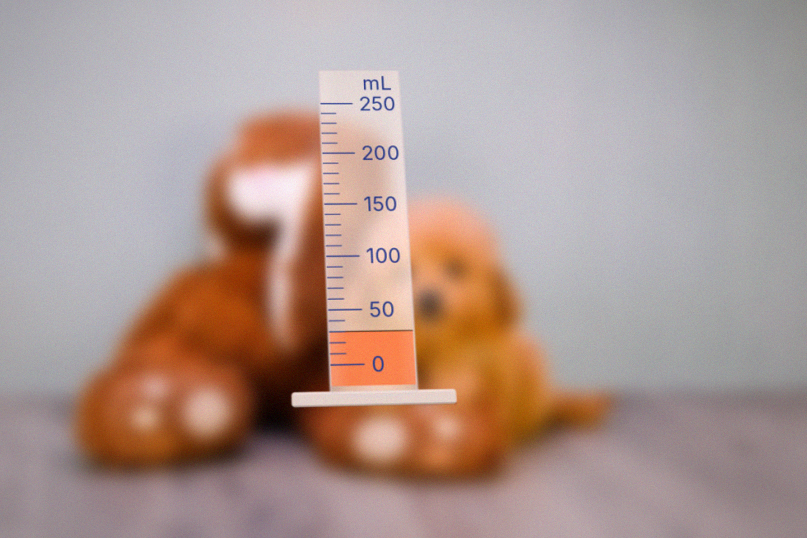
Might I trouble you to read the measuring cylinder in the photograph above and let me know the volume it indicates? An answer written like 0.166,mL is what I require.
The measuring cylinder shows 30,mL
